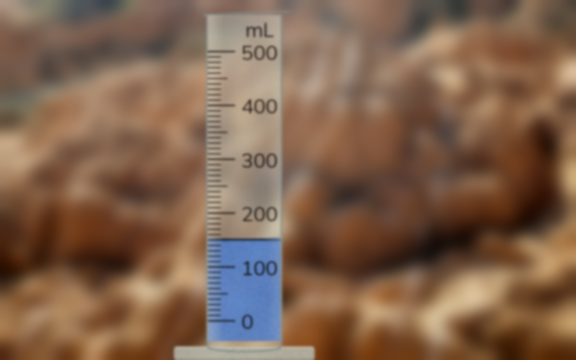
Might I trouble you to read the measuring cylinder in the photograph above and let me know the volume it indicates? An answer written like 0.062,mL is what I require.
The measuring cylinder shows 150,mL
